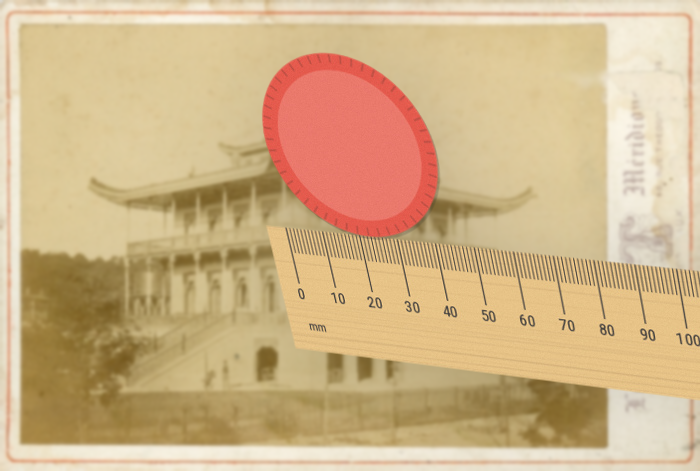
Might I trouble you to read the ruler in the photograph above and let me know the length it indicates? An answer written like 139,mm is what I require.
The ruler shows 45,mm
